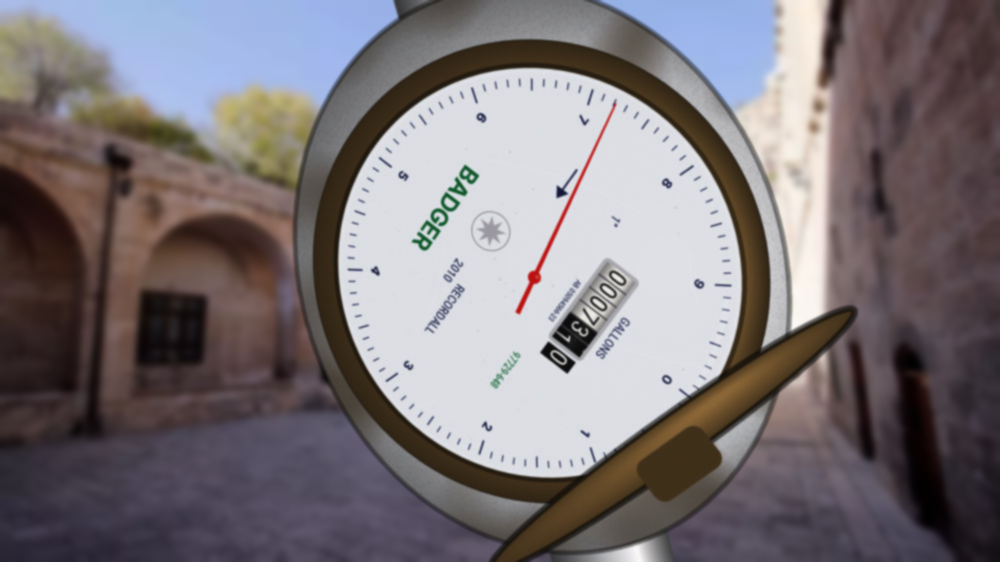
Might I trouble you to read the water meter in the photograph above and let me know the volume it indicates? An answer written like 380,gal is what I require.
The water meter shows 7307.2,gal
